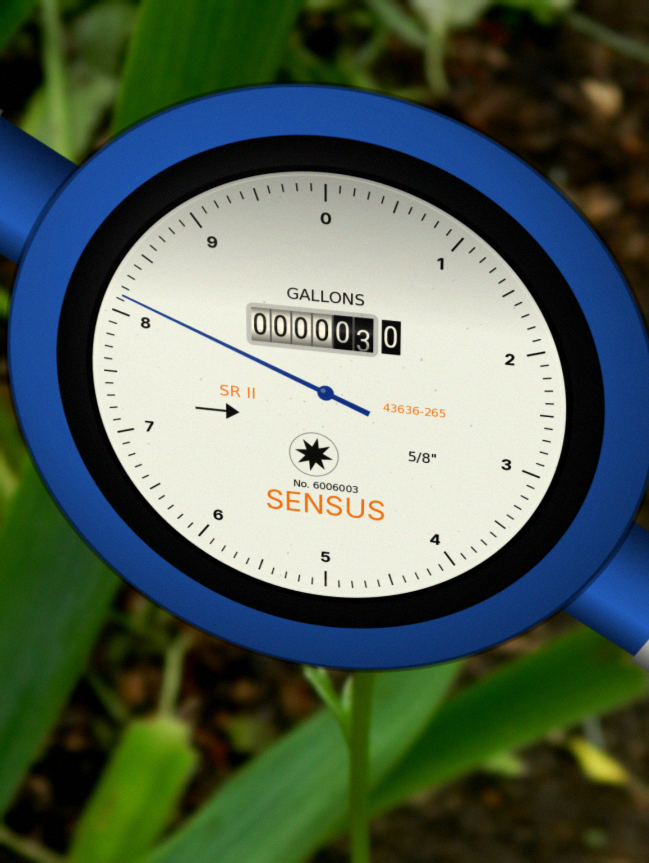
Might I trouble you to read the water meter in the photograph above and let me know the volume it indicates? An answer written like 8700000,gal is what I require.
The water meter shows 28.1,gal
